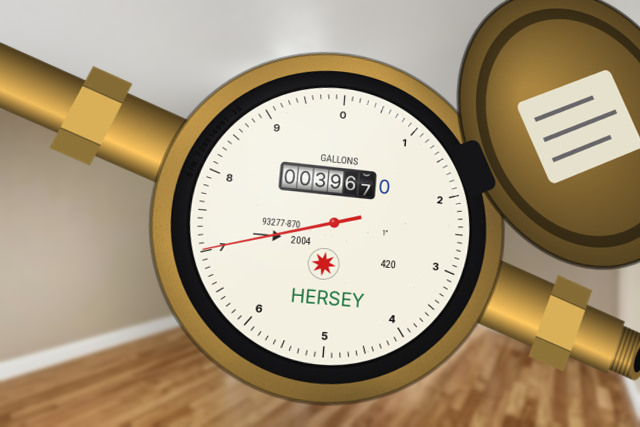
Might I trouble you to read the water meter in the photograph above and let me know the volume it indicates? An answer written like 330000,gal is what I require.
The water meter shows 39667.0,gal
